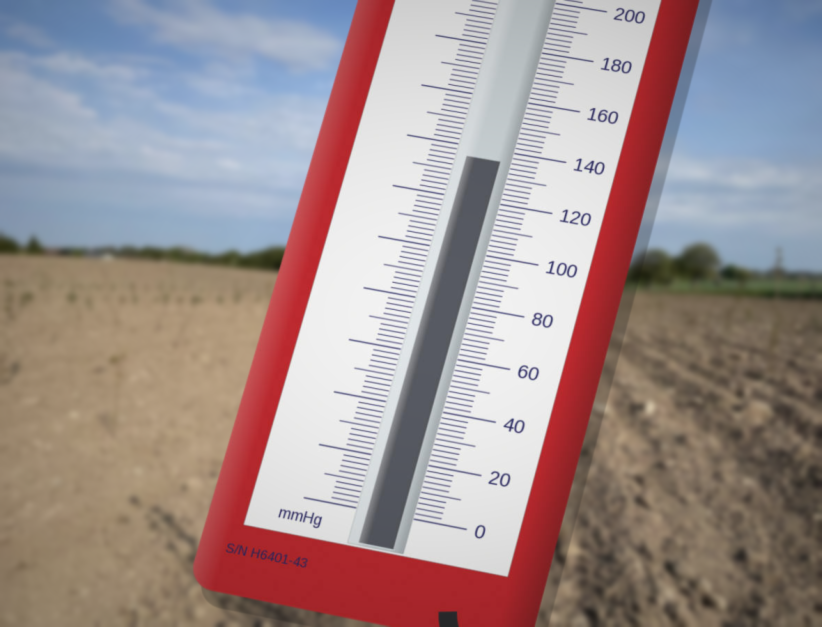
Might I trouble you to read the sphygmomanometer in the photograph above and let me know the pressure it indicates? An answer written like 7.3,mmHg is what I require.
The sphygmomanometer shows 136,mmHg
